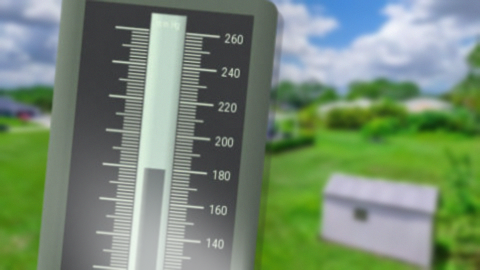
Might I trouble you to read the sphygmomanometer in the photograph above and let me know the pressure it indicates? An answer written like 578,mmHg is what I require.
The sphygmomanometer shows 180,mmHg
